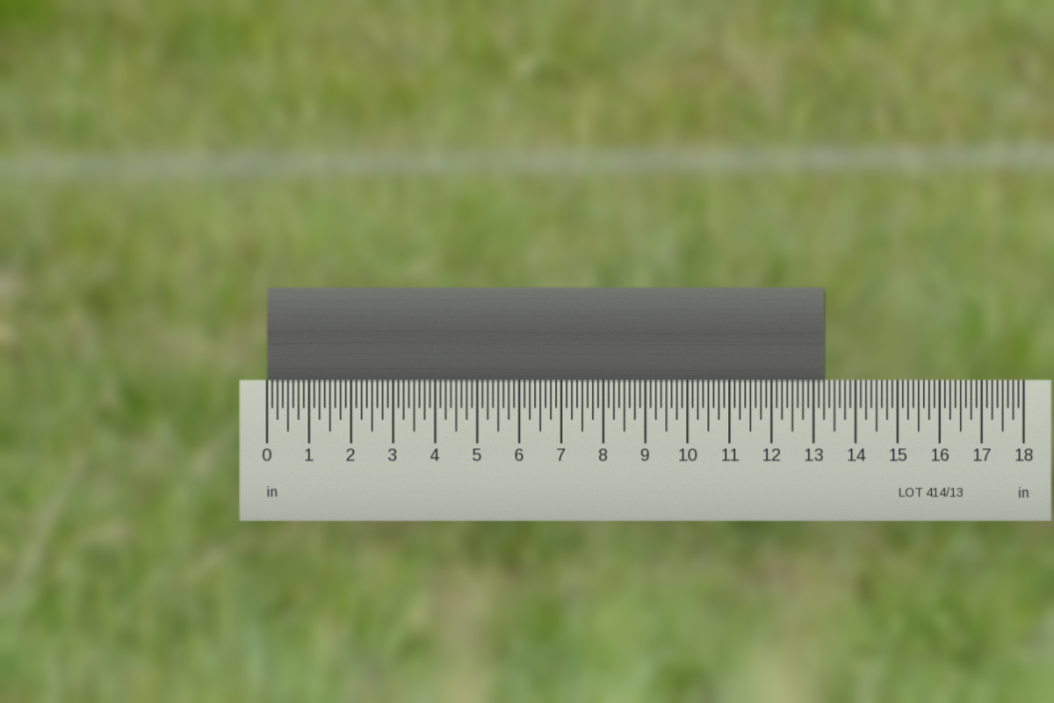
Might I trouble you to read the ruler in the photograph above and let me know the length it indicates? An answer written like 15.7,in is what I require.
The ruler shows 13.25,in
